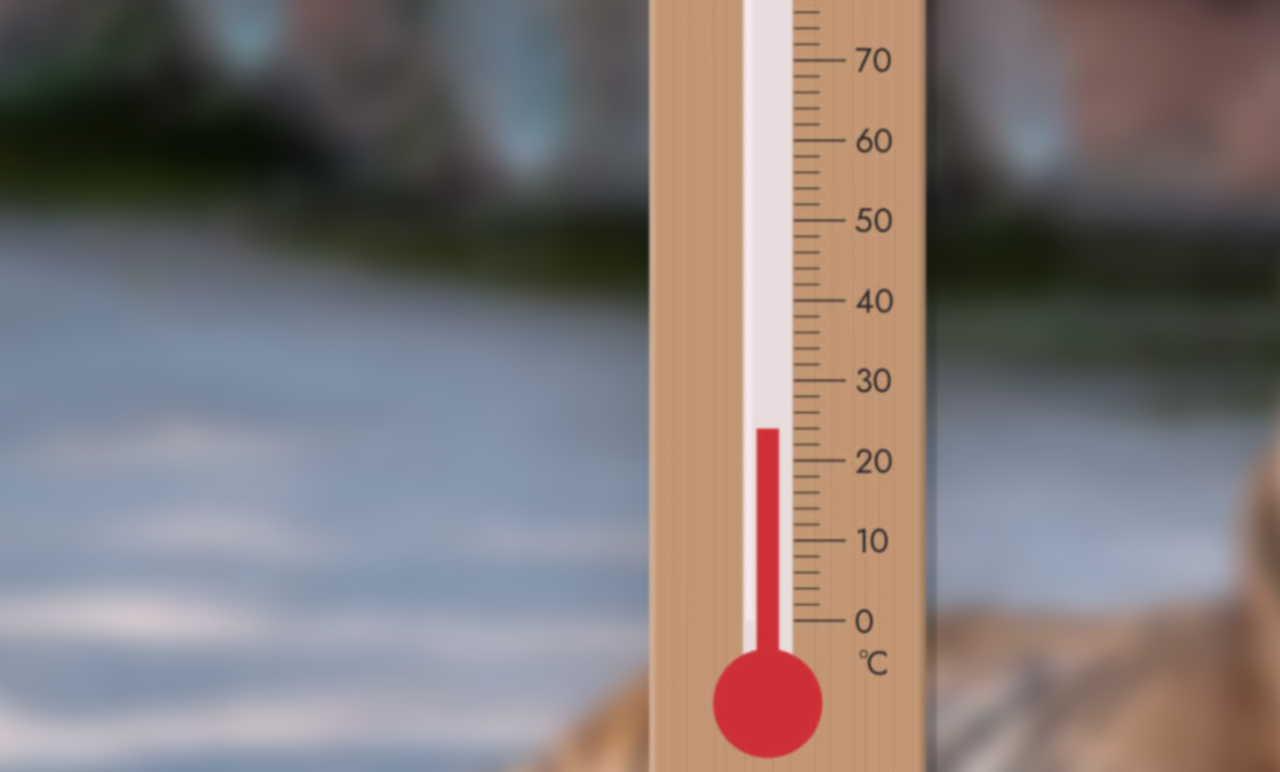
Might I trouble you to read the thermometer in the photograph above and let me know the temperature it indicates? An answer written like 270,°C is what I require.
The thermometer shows 24,°C
